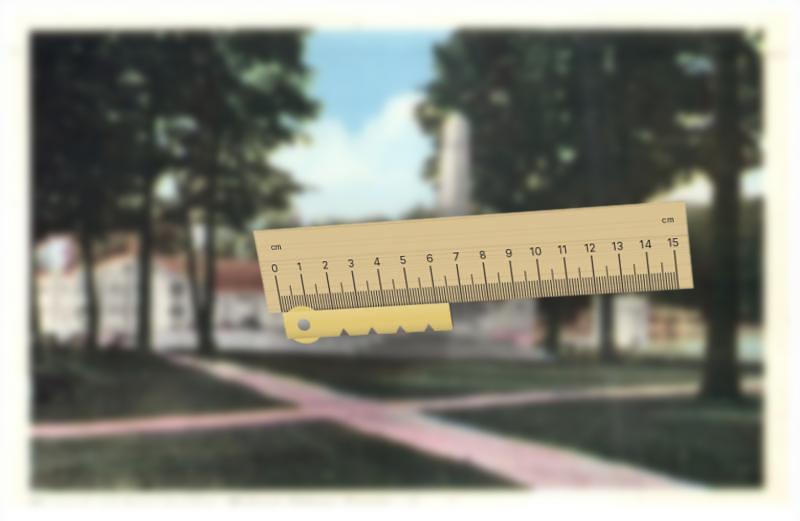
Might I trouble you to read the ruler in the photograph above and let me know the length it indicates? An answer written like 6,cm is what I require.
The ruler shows 6.5,cm
